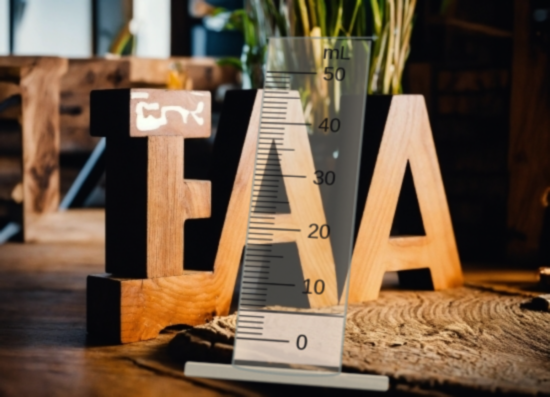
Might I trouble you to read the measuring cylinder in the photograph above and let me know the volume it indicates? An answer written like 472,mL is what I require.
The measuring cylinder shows 5,mL
